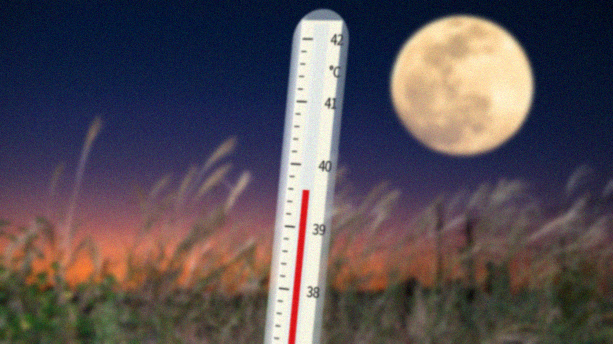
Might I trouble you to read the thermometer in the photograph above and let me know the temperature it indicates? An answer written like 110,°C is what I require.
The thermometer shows 39.6,°C
